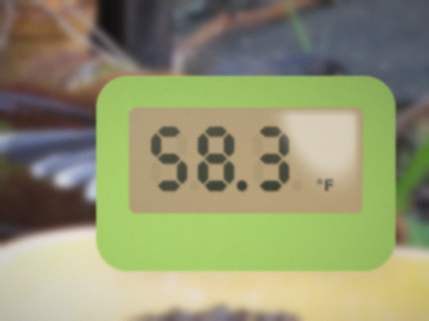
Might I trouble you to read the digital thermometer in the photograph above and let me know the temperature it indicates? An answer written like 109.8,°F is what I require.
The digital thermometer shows 58.3,°F
